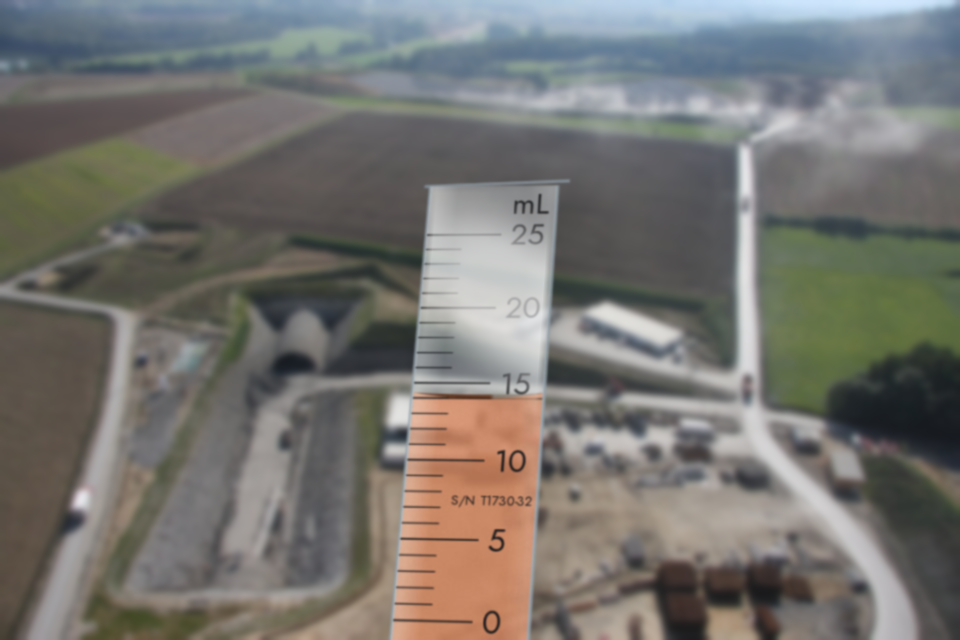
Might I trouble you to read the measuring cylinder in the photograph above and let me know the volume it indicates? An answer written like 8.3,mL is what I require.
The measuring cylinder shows 14,mL
